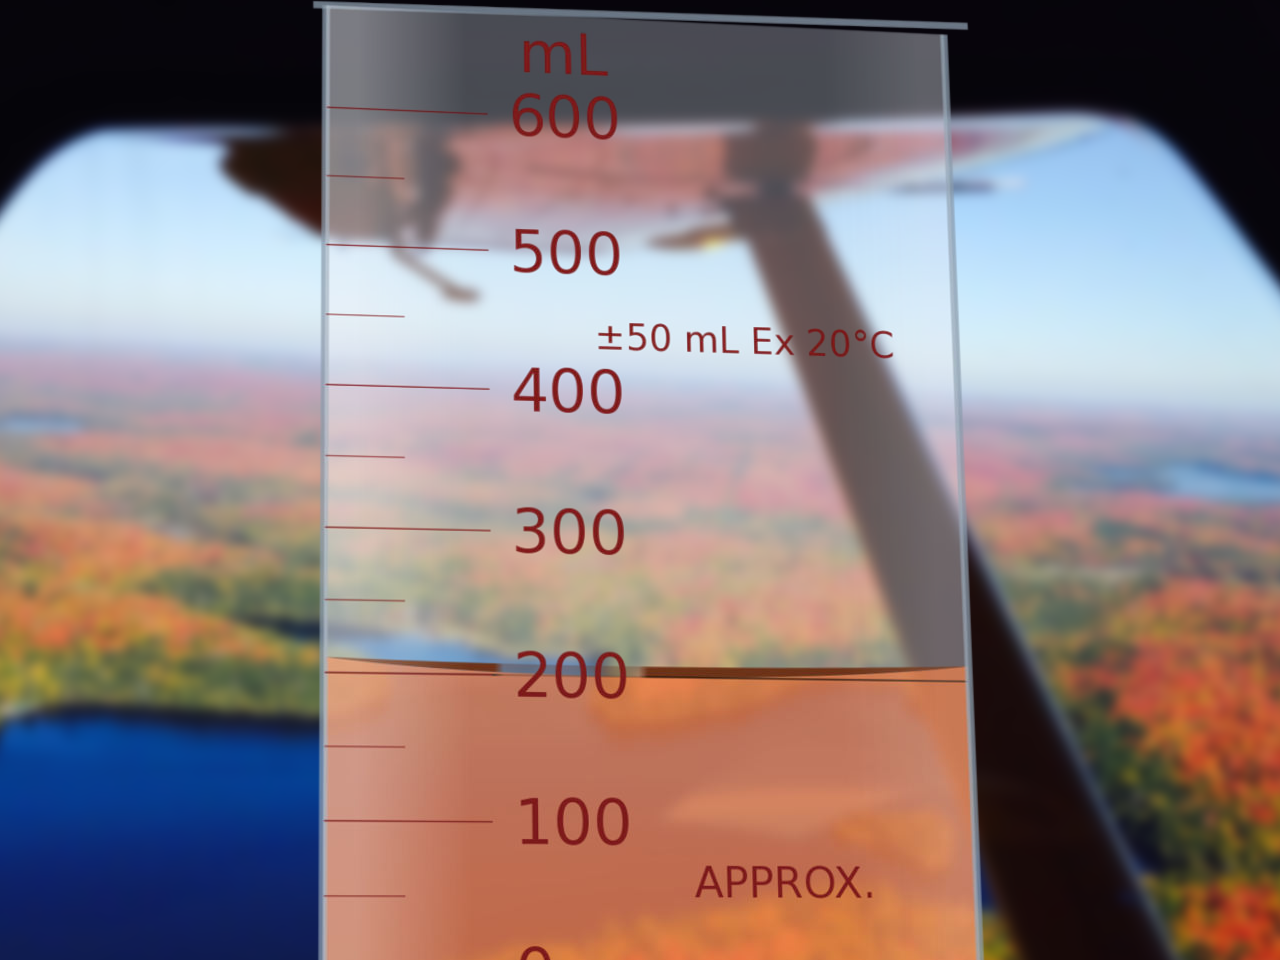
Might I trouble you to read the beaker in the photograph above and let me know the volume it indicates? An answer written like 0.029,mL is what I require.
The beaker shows 200,mL
